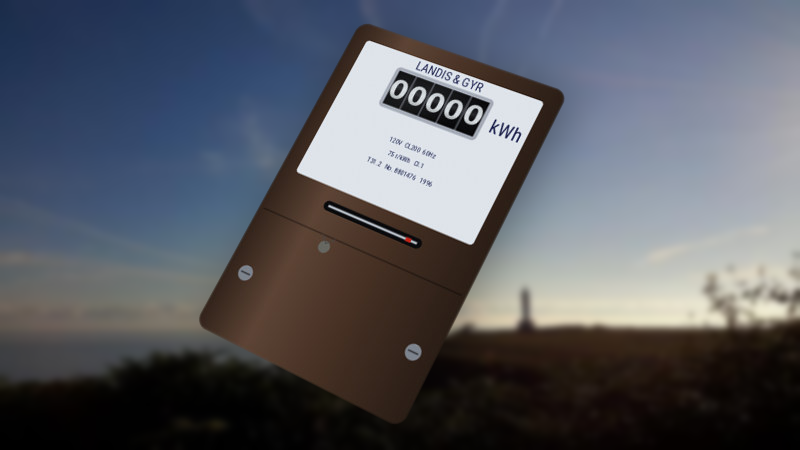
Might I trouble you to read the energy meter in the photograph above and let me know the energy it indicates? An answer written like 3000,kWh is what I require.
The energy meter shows 0,kWh
